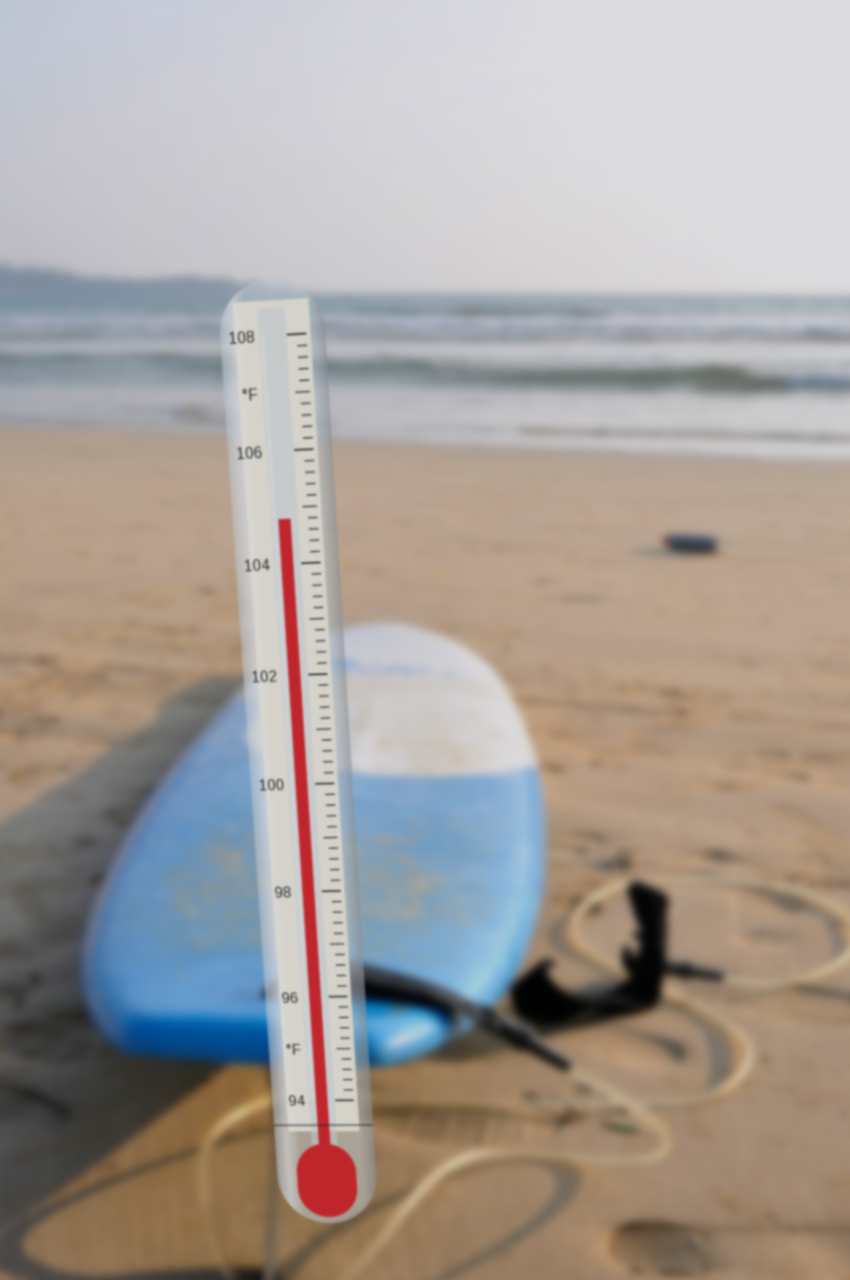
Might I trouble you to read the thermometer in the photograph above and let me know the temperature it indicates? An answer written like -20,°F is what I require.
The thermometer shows 104.8,°F
